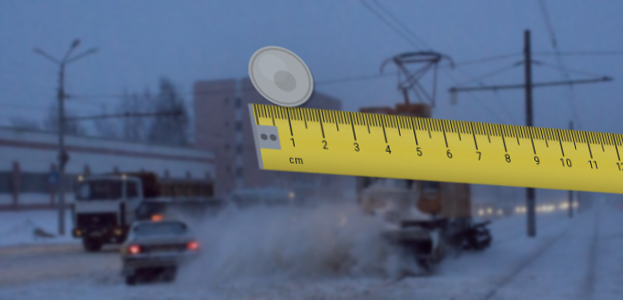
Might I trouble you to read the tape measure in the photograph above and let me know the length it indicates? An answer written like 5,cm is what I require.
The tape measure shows 2,cm
